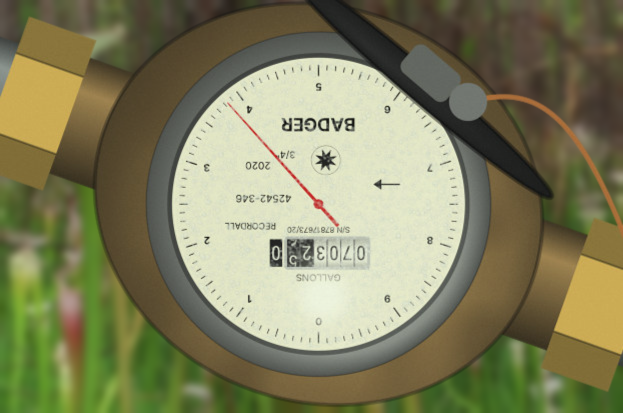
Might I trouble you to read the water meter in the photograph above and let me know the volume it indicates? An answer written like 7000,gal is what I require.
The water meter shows 703253.8,gal
